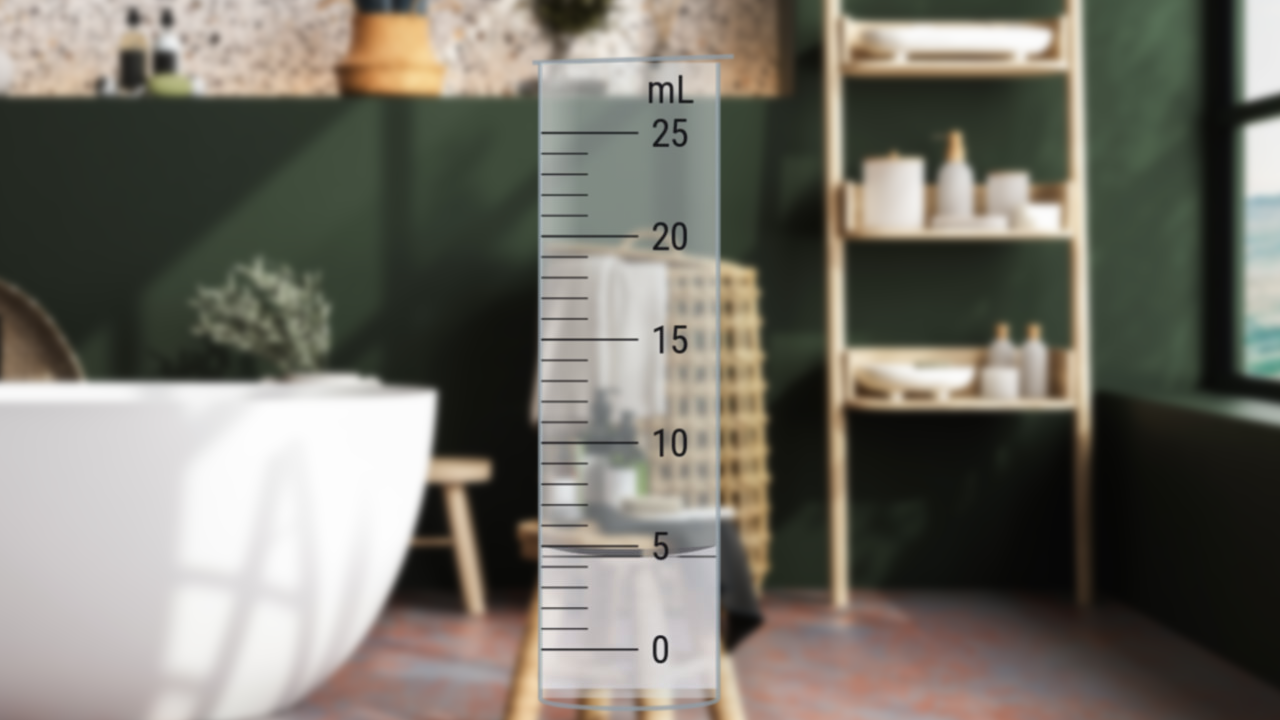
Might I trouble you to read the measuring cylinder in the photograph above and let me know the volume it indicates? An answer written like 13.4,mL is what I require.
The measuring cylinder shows 4.5,mL
